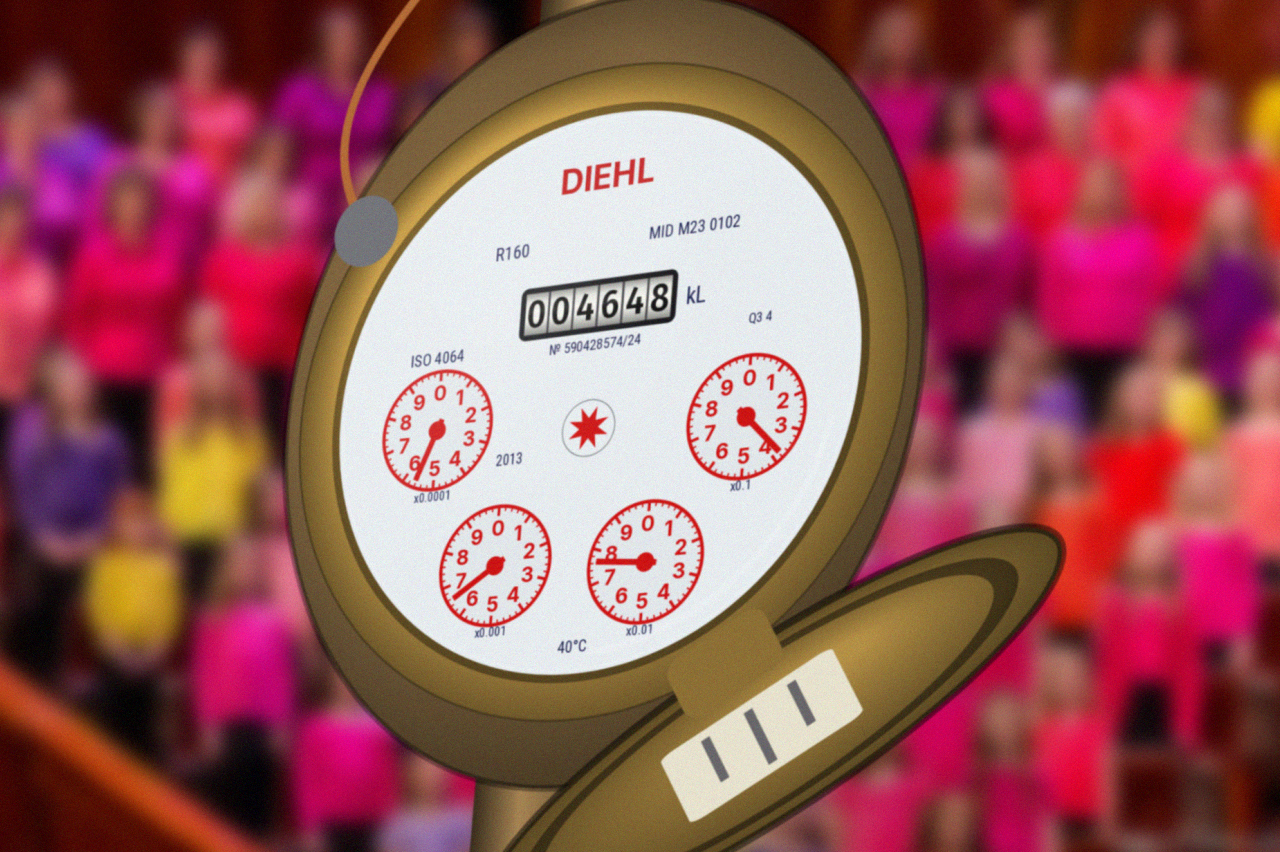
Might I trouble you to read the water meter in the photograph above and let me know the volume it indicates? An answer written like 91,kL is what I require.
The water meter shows 4648.3765,kL
